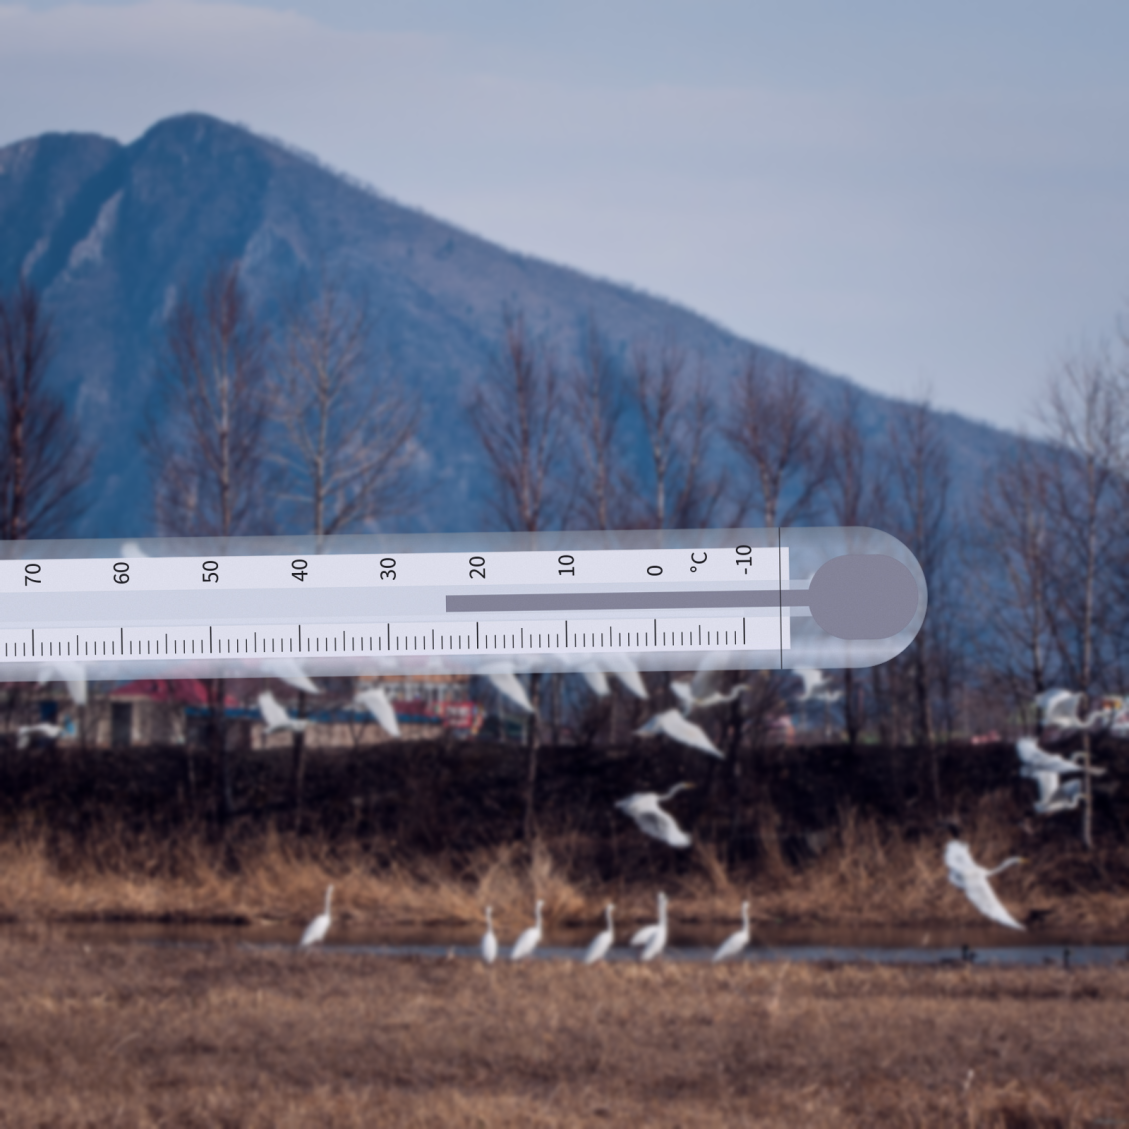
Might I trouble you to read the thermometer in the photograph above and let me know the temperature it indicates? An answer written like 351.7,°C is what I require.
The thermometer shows 23.5,°C
